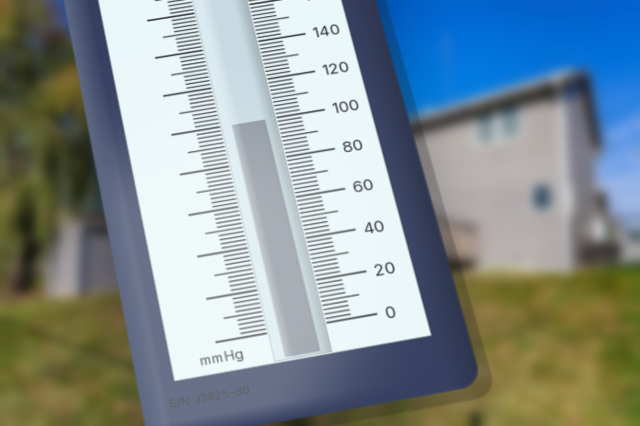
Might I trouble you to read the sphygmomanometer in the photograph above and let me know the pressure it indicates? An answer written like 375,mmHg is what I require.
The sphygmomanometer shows 100,mmHg
